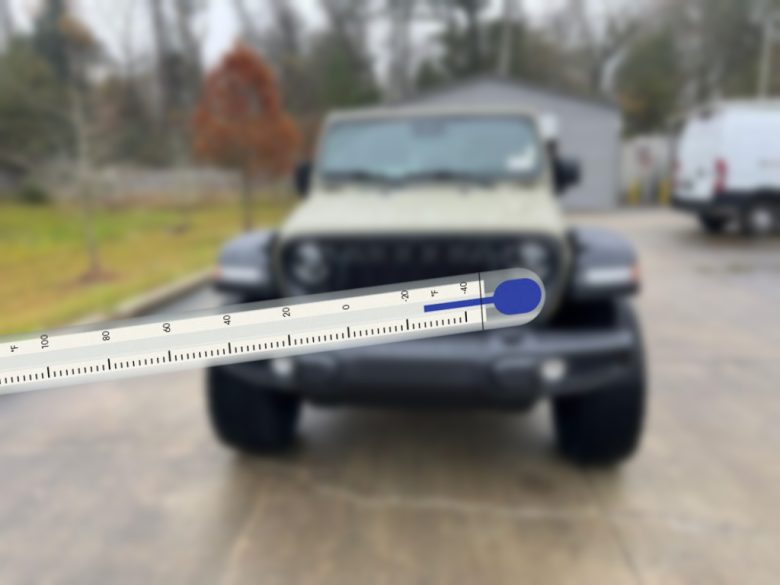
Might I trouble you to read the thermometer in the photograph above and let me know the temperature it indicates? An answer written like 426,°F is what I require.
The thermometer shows -26,°F
